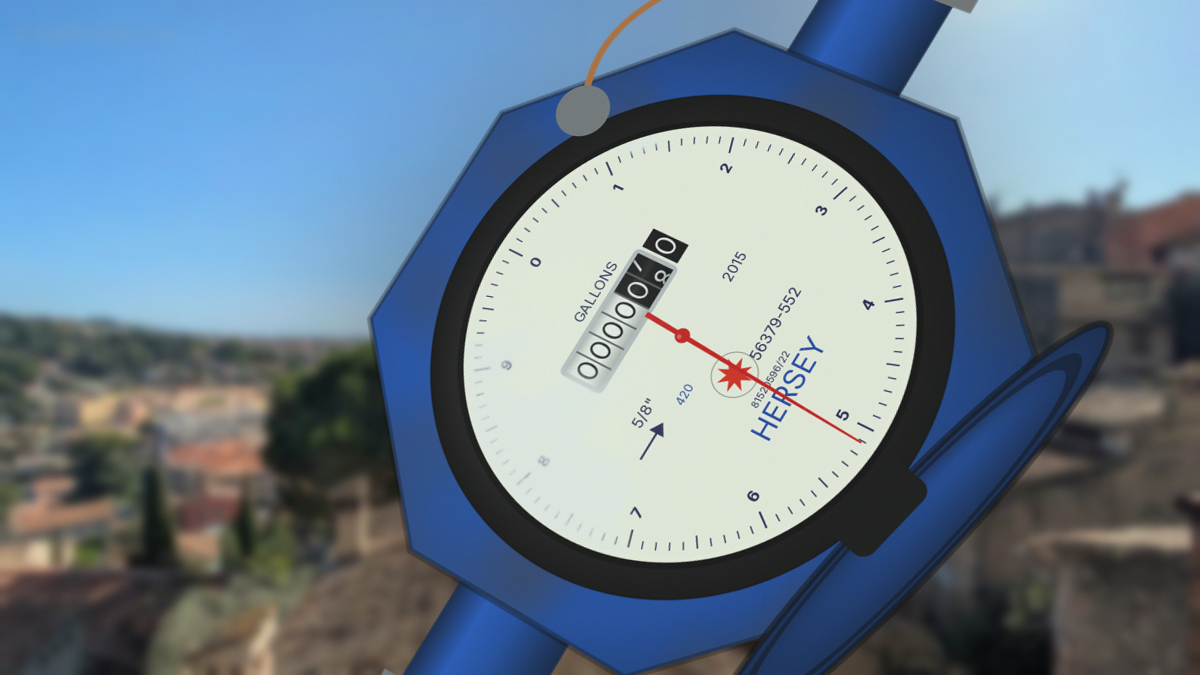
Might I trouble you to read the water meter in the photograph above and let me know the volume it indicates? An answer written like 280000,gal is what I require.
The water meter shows 75.1,gal
